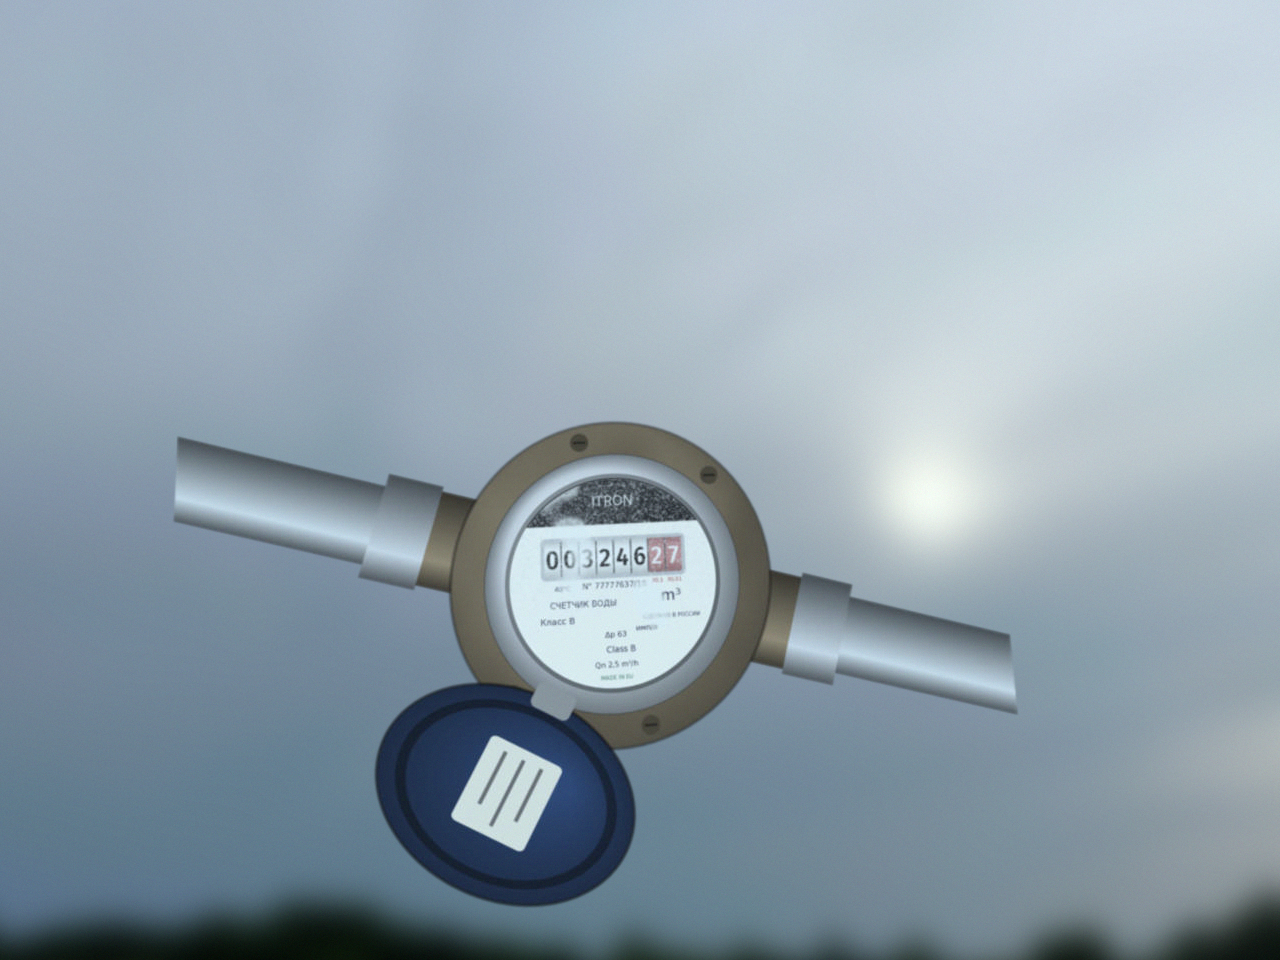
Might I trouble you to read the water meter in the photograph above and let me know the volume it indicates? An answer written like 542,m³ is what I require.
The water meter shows 3246.27,m³
